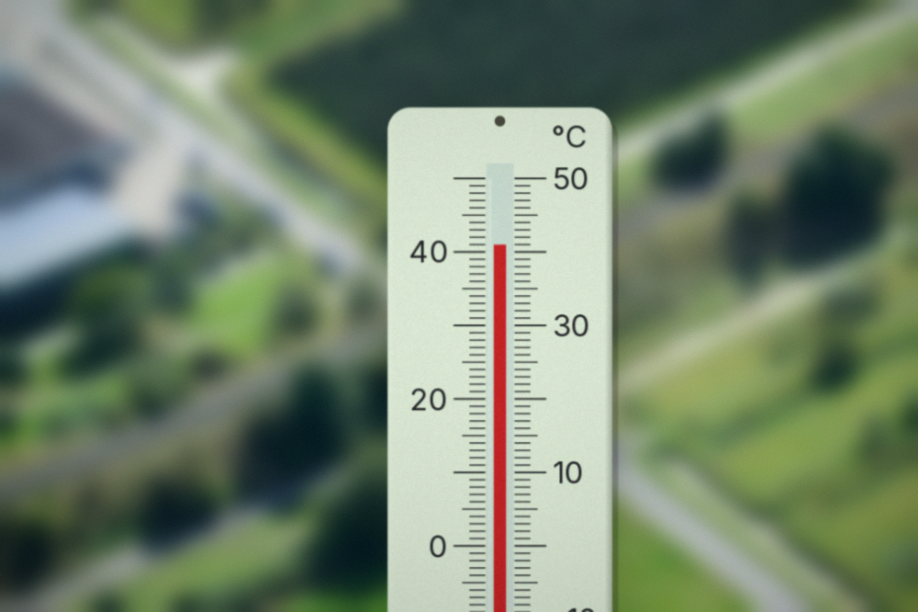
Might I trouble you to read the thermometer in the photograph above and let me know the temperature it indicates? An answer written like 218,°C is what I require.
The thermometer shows 41,°C
